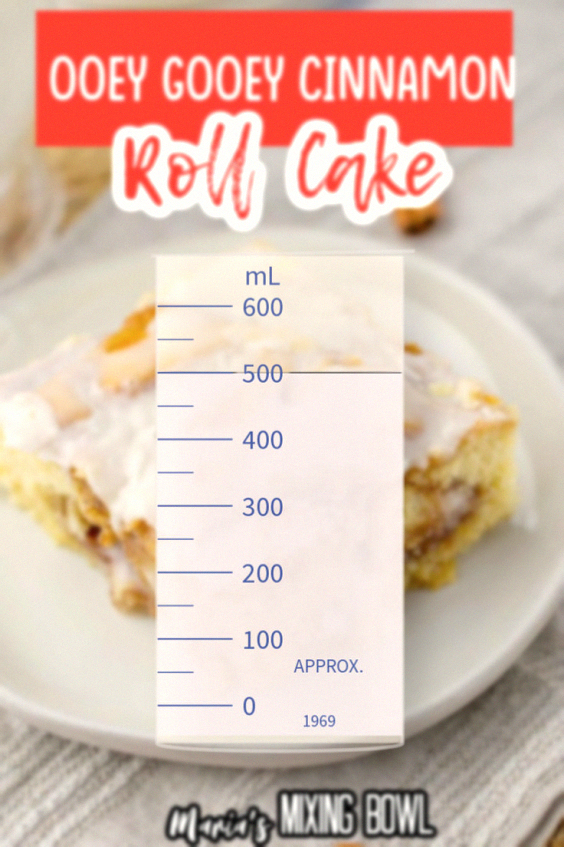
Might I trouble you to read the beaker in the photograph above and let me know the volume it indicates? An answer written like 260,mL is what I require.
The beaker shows 500,mL
